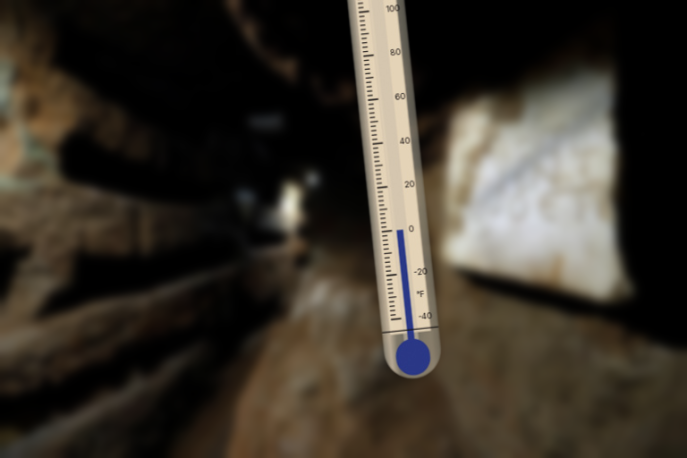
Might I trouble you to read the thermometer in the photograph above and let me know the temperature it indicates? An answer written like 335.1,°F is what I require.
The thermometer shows 0,°F
